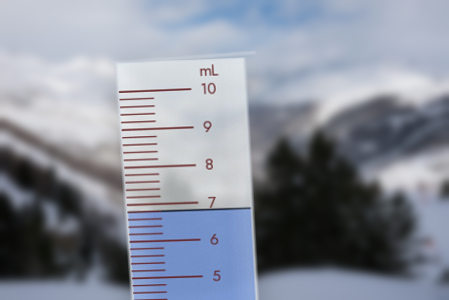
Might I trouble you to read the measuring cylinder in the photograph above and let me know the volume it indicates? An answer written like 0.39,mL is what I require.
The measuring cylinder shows 6.8,mL
